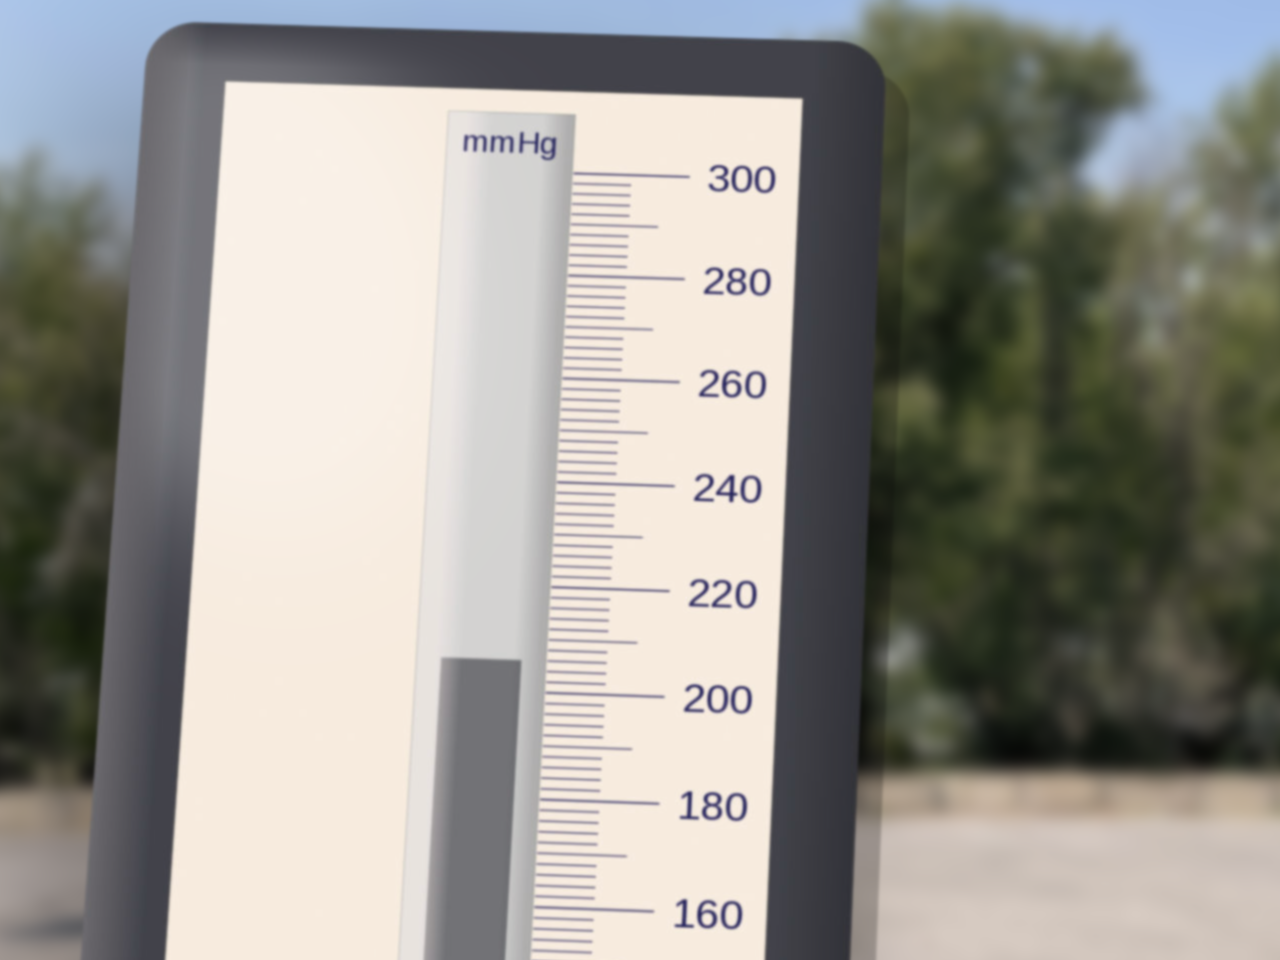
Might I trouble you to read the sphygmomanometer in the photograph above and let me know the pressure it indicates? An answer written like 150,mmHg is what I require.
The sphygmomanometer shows 206,mmHg
